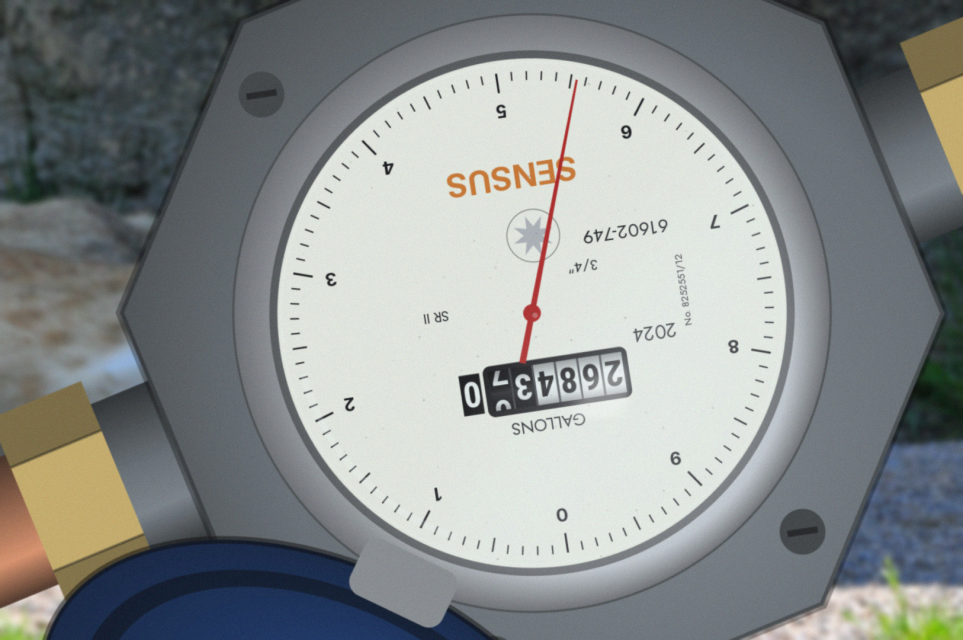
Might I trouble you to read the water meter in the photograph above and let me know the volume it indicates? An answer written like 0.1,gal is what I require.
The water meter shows 2684365.5,gal
